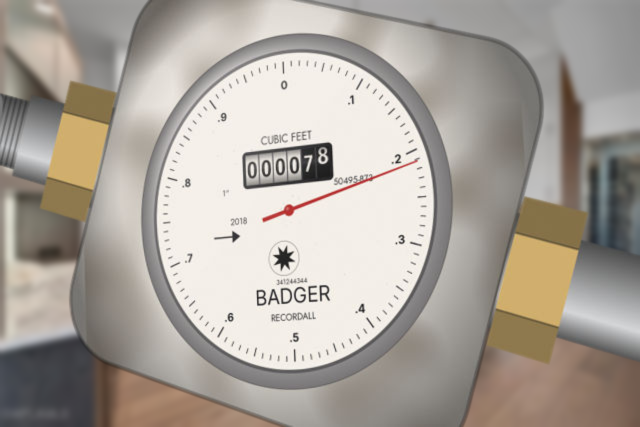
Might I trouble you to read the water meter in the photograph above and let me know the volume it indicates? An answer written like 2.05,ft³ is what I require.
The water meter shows 78.21,ft³
